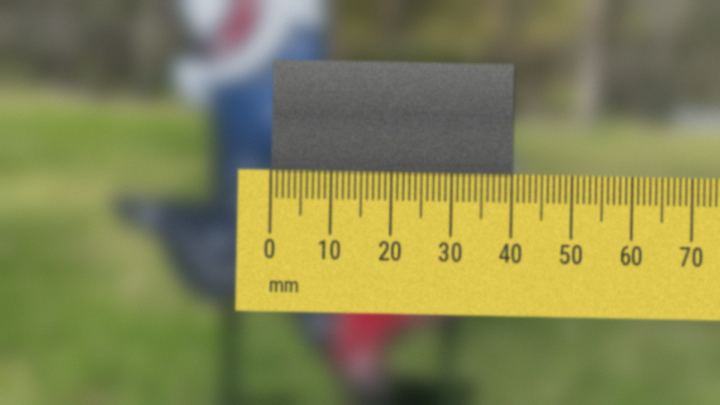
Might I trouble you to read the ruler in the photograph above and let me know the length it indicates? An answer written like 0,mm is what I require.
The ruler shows 40,mm
